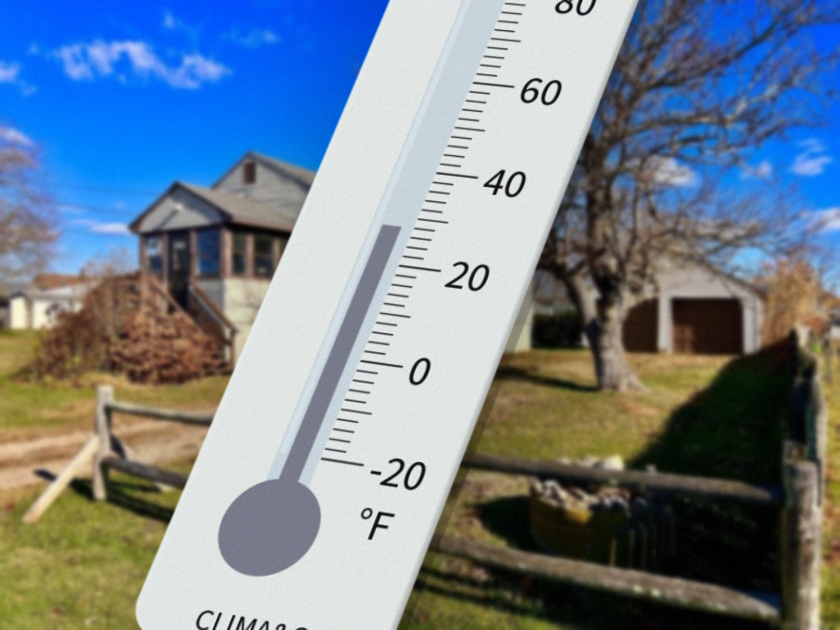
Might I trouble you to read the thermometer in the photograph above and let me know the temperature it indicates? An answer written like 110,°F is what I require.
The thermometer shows 28,°F
